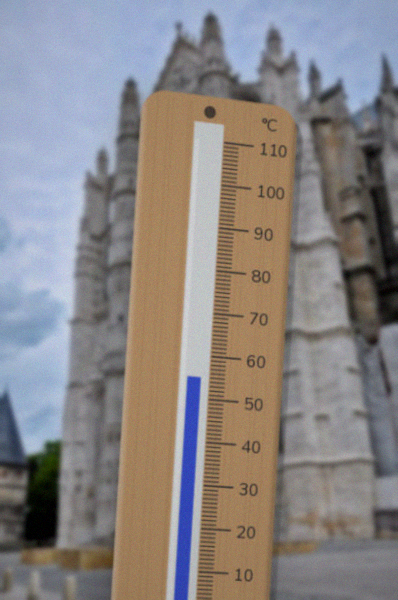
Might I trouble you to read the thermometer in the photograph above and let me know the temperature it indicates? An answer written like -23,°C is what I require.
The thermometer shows 55,°C
